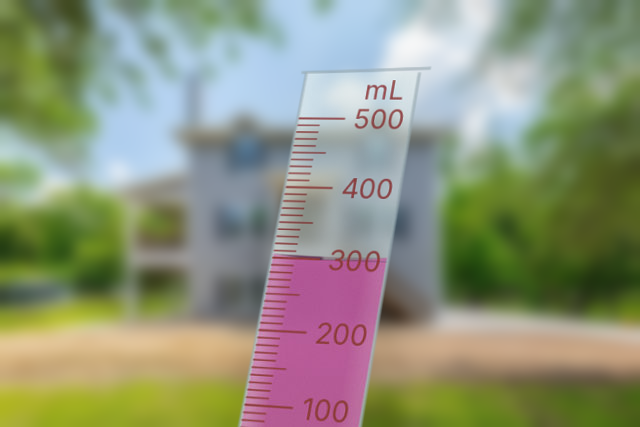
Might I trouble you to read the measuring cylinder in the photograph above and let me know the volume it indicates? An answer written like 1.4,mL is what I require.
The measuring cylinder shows 300,mL
